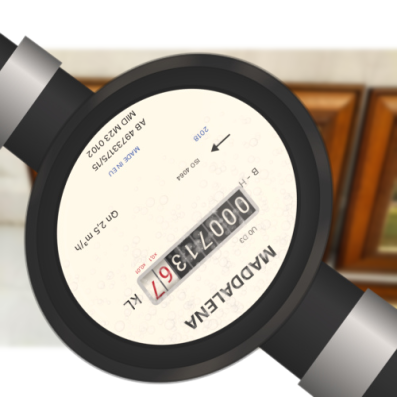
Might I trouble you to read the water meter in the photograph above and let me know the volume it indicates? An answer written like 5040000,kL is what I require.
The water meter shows 713.67,kL
